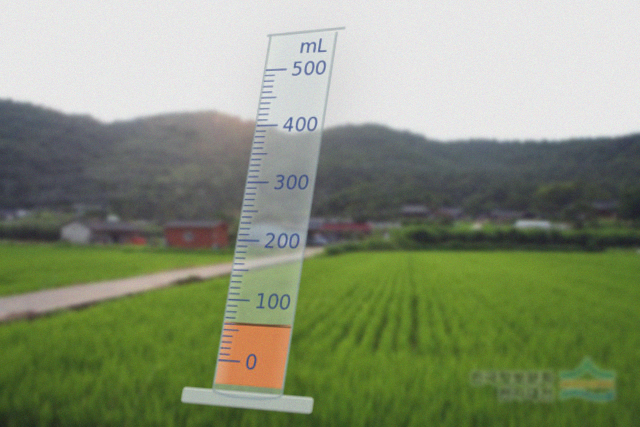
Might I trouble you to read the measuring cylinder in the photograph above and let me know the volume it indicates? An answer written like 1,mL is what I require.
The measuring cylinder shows 60,mL
